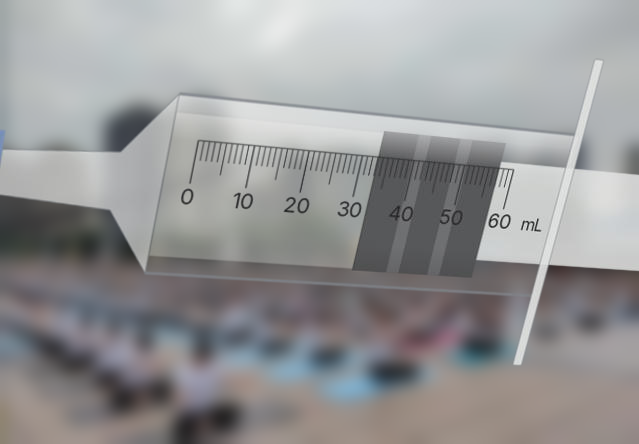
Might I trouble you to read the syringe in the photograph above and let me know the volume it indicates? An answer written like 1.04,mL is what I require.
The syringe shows 33,mL
